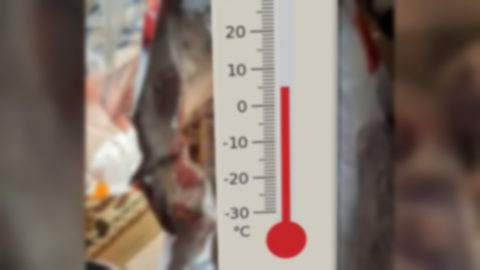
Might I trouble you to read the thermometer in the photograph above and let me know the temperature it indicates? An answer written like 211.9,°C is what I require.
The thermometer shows 5,°C
